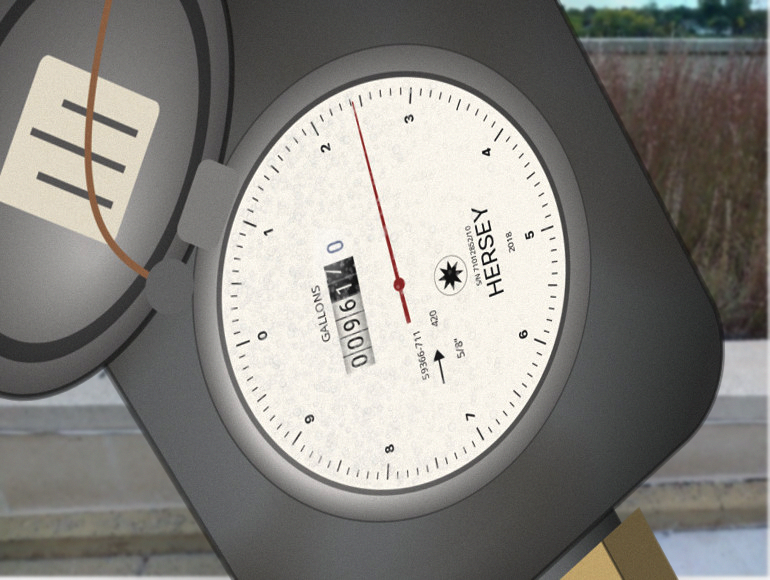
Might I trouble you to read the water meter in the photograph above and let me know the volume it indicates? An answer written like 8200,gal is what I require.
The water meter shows 96172.4,gal
